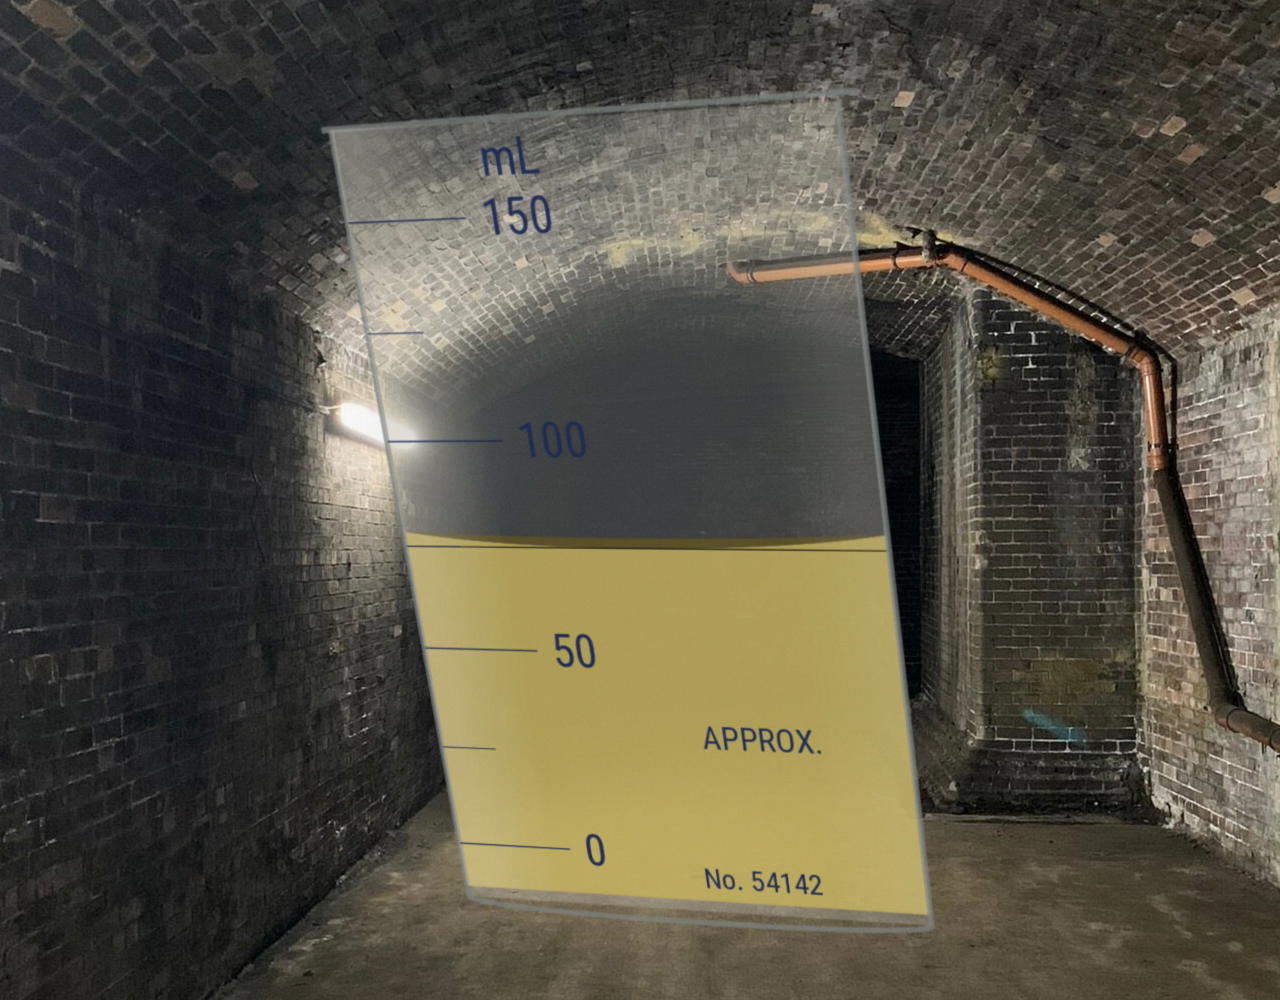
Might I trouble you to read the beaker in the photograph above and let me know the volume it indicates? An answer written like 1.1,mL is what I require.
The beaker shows 75,mL
